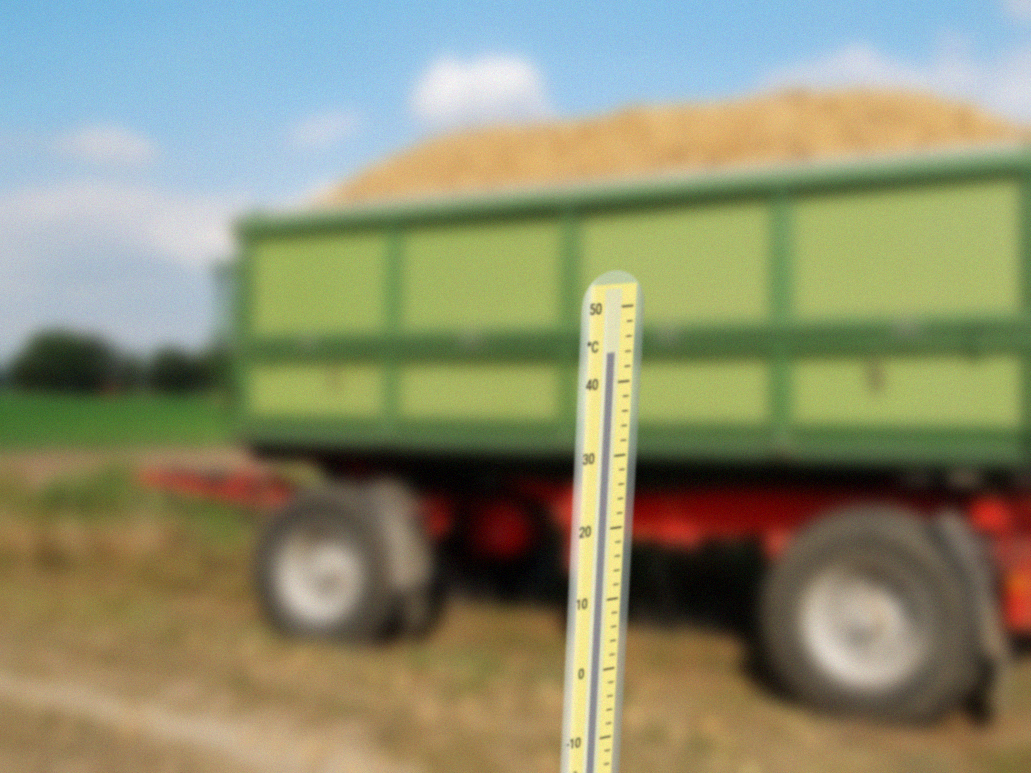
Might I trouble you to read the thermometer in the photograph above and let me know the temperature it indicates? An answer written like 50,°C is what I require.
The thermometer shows 44,°C
